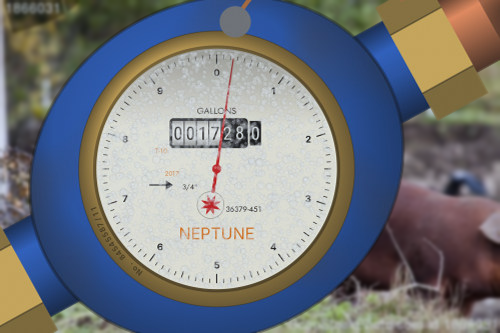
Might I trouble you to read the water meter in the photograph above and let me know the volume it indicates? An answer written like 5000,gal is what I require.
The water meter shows 17280.2,gal
